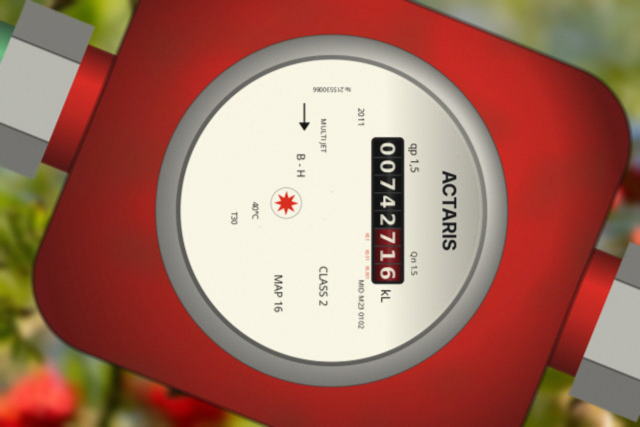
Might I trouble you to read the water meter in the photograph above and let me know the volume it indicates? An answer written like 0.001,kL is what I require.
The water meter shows 742.716,kL
